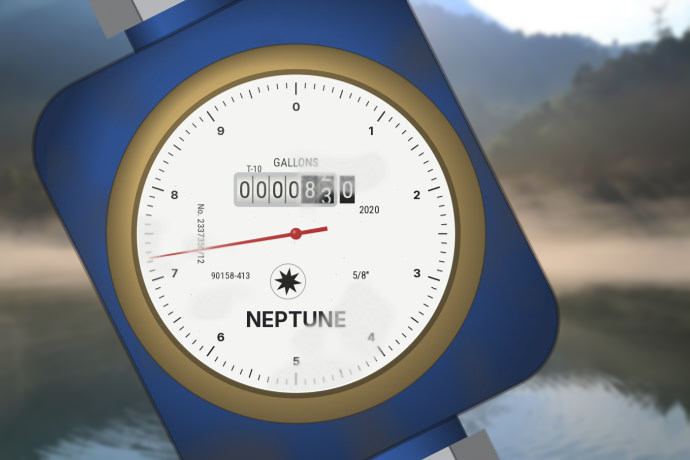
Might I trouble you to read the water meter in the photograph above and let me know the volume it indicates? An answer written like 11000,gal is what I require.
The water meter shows 827.2,gal
